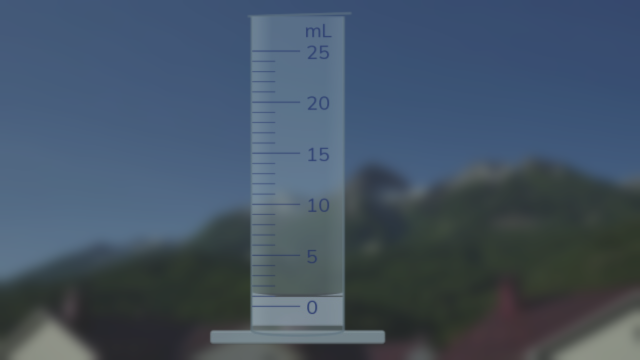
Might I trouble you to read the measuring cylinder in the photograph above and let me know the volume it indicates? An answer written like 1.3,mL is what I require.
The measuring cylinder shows 1,mL
